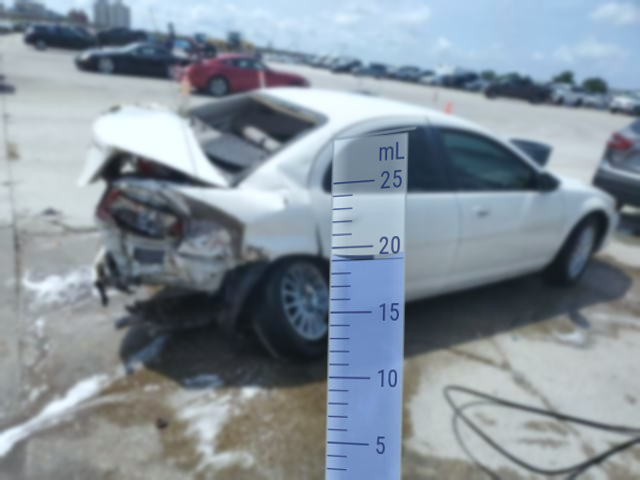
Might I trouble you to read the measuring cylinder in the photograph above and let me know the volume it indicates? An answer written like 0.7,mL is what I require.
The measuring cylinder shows 19,mL
